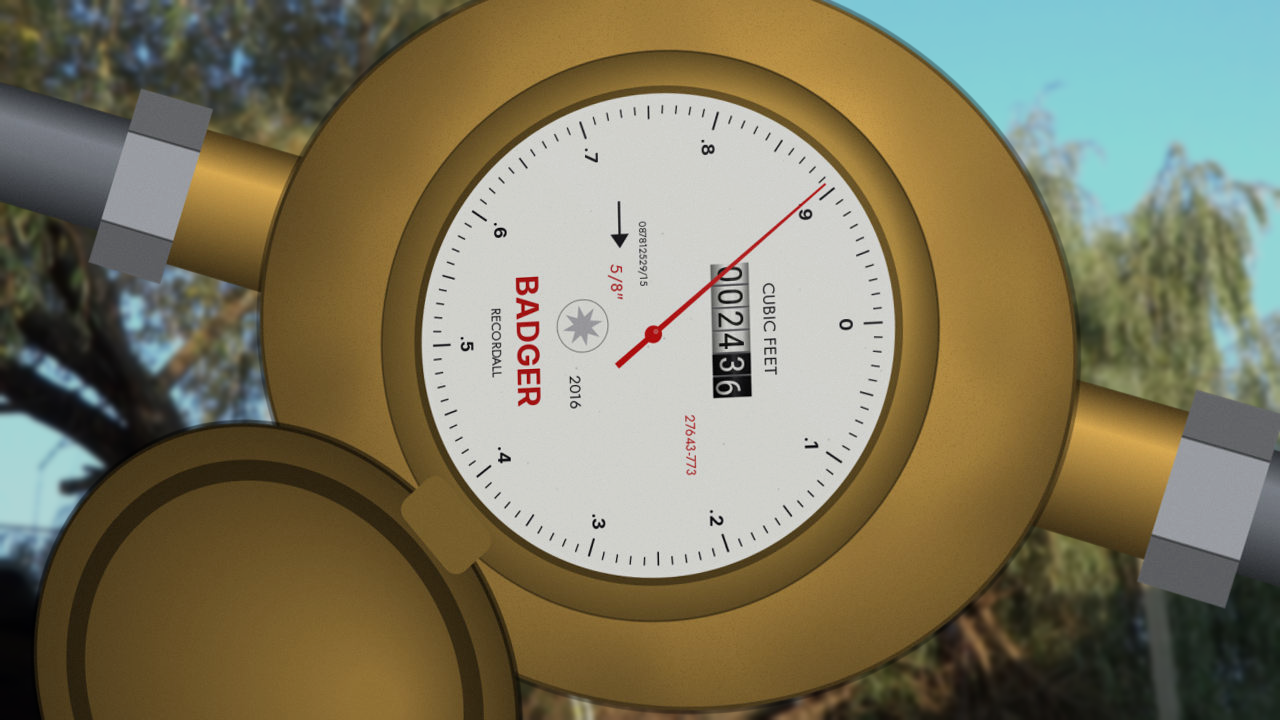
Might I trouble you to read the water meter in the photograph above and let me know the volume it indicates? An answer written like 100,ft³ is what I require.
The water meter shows 2435.89,ft³
